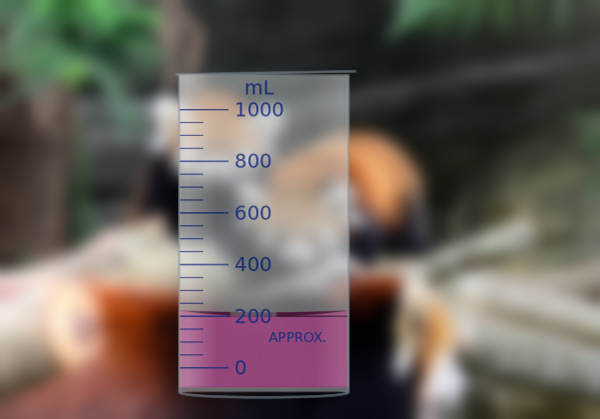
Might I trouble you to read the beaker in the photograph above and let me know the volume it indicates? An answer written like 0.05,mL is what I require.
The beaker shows 200,mL
